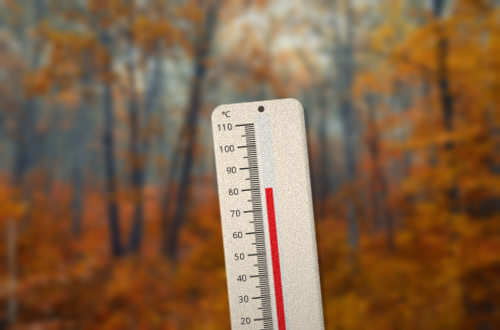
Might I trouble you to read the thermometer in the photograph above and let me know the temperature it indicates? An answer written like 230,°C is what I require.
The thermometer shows 80,°C
